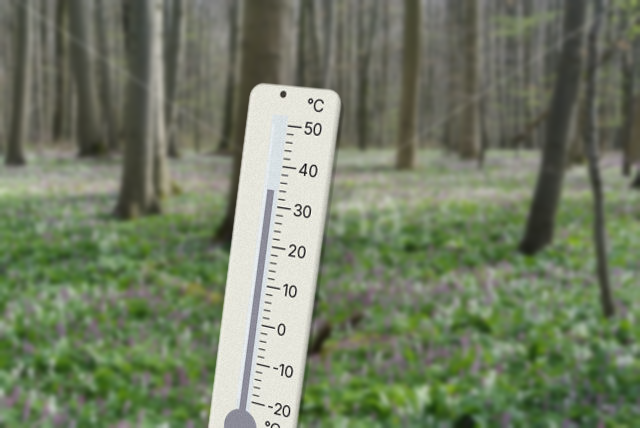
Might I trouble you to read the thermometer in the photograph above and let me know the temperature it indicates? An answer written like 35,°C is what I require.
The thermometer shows 34,°C
